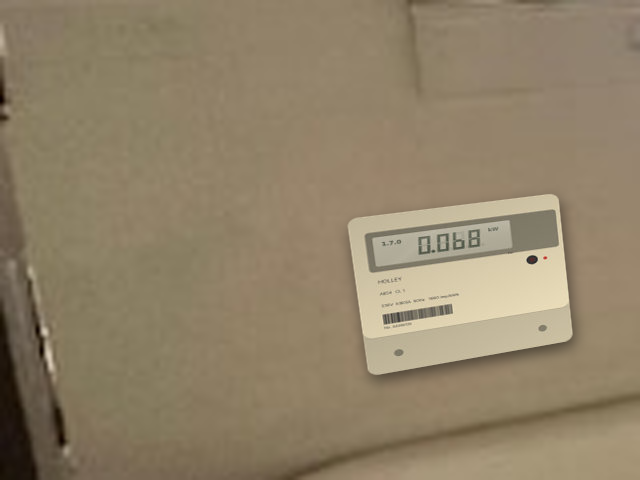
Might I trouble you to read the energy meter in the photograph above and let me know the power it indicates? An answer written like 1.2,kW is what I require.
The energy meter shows 0.068,kW
